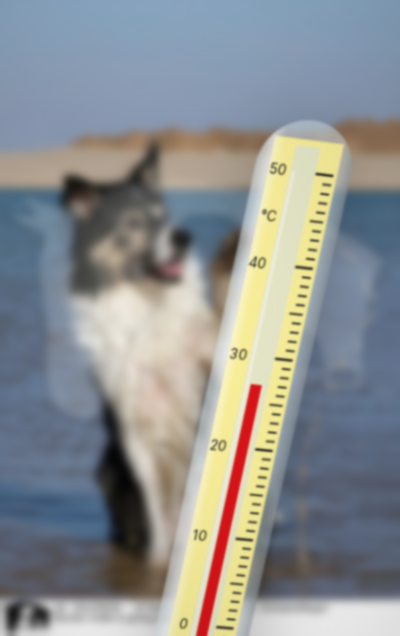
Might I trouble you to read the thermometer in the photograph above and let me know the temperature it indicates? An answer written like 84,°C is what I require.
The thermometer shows 27,°C
